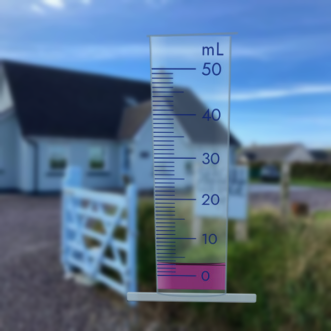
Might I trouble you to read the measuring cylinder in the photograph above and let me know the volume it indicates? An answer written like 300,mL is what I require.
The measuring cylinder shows 3,mL
